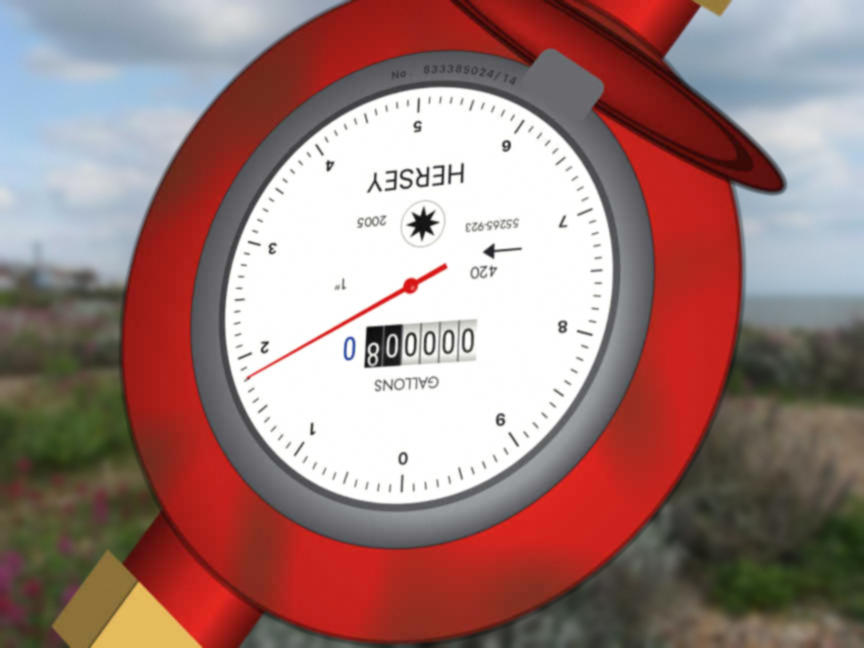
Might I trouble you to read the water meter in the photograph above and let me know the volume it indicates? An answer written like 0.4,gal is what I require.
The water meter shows 81.8,gal
